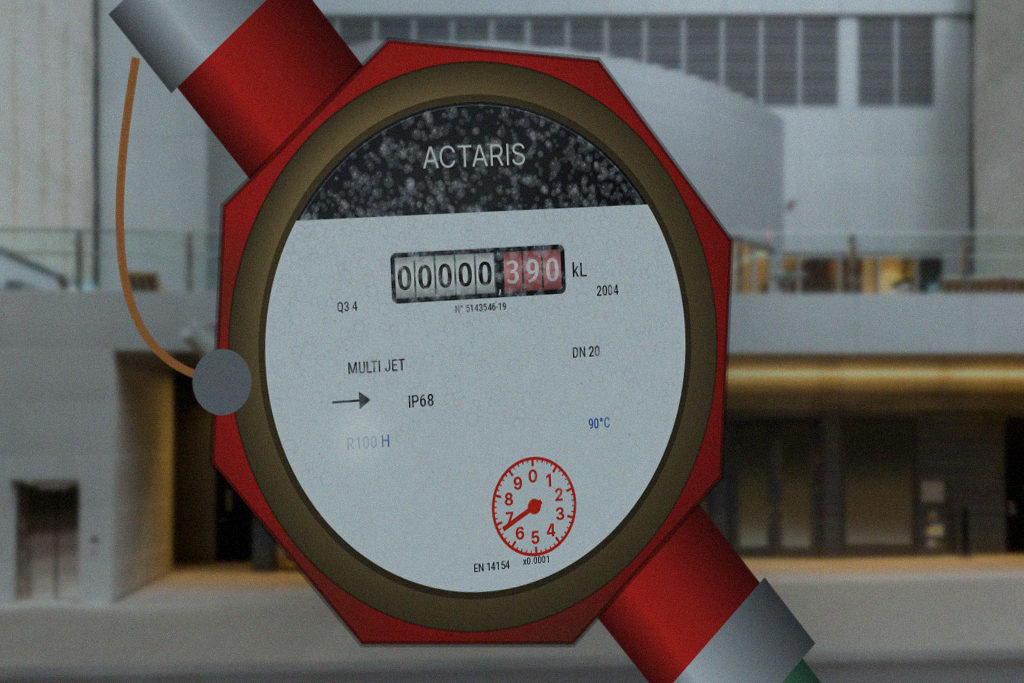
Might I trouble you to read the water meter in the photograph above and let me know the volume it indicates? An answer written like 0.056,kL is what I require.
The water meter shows 0.3906,kL
